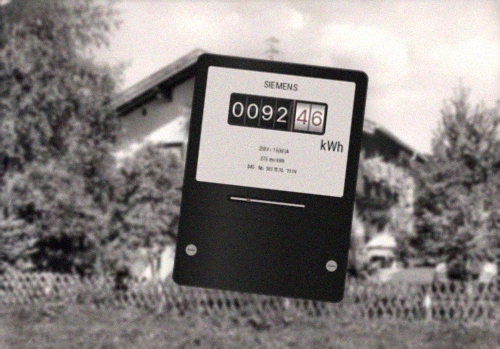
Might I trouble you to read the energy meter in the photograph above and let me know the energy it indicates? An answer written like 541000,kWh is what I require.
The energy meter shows 92.46,kWh
